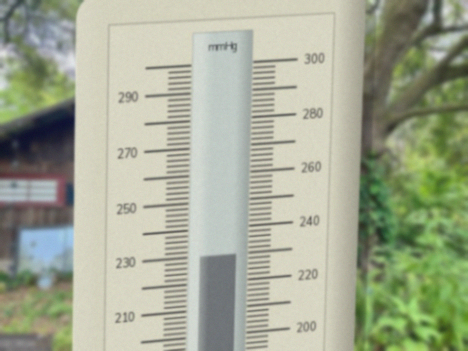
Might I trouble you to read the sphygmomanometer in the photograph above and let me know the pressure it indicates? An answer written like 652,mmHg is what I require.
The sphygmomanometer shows 230,mmHg
